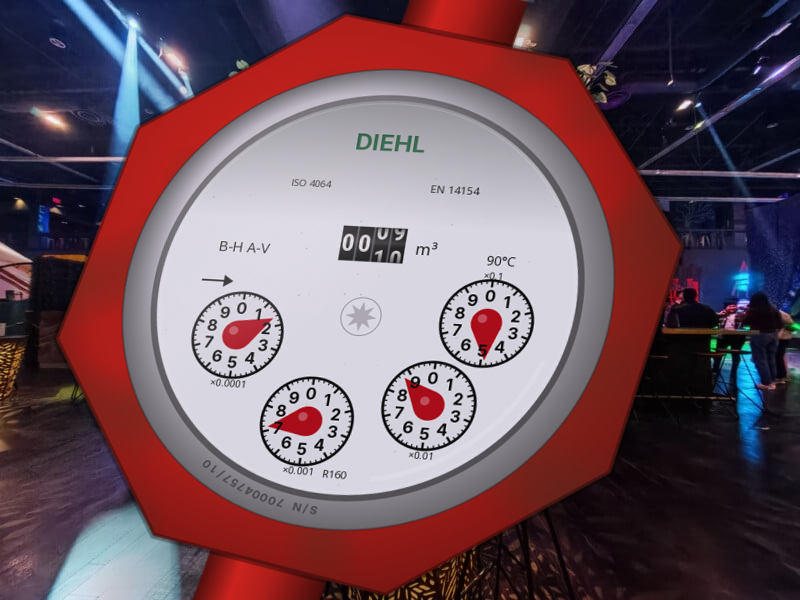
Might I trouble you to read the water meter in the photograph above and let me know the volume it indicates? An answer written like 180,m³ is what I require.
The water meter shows 9.4871,m³
